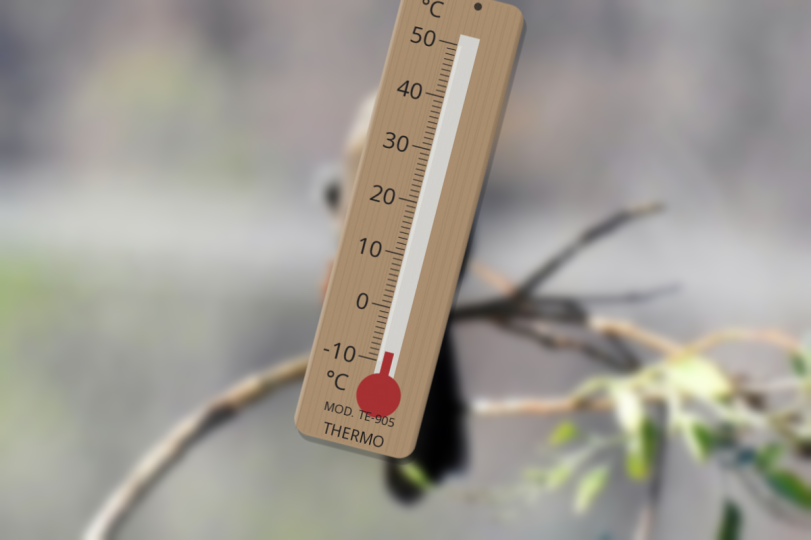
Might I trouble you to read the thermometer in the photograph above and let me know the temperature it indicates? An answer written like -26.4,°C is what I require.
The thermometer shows -8,°C
